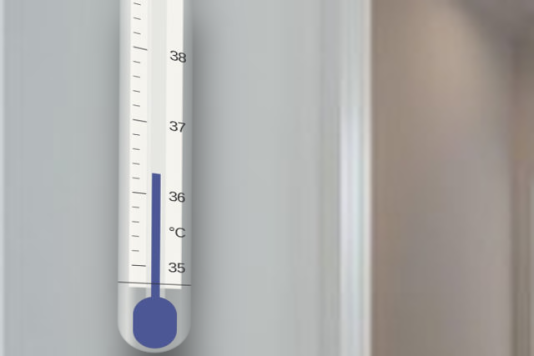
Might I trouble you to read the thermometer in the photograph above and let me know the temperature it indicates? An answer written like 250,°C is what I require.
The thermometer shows 36.3,°C
